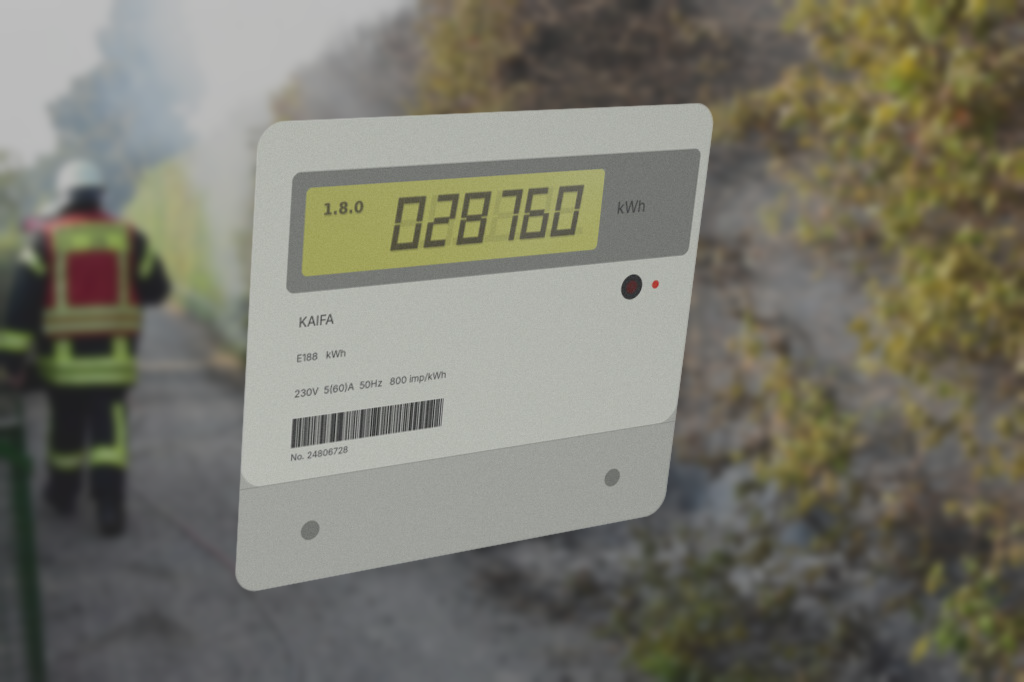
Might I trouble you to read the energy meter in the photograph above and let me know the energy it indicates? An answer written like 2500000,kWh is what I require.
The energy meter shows 28760,kWh
